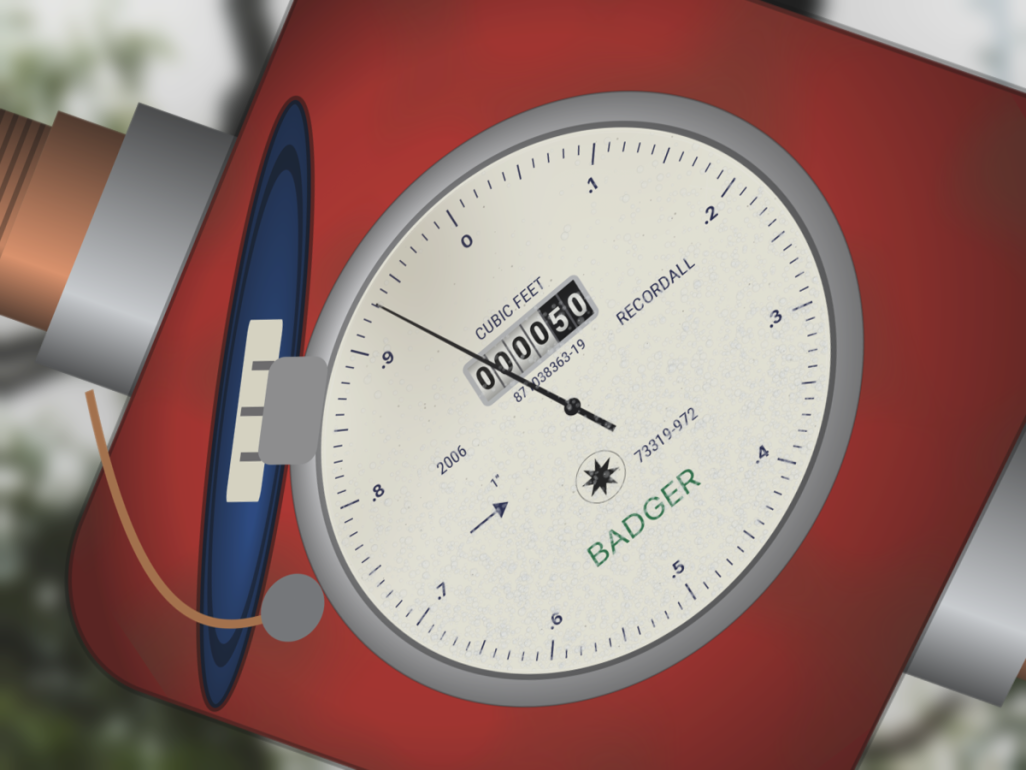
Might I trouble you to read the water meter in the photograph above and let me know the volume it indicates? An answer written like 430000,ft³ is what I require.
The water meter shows 49.93,ft³
